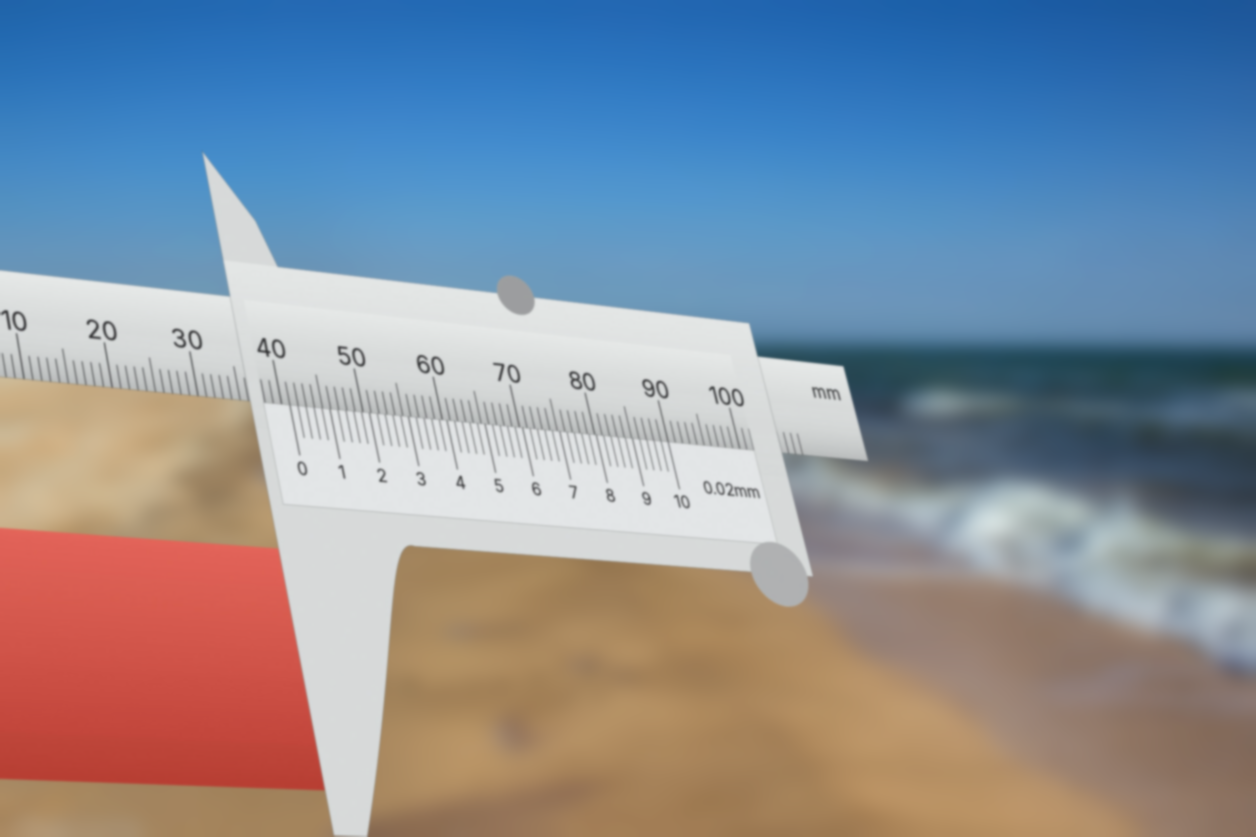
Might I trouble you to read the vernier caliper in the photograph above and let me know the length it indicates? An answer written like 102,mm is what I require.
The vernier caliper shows 41.0,mm
